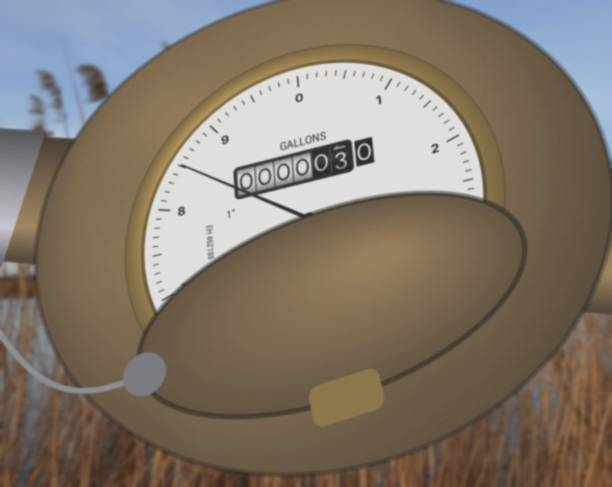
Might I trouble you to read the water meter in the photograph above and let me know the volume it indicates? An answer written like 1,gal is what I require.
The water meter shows 28.5,gal
